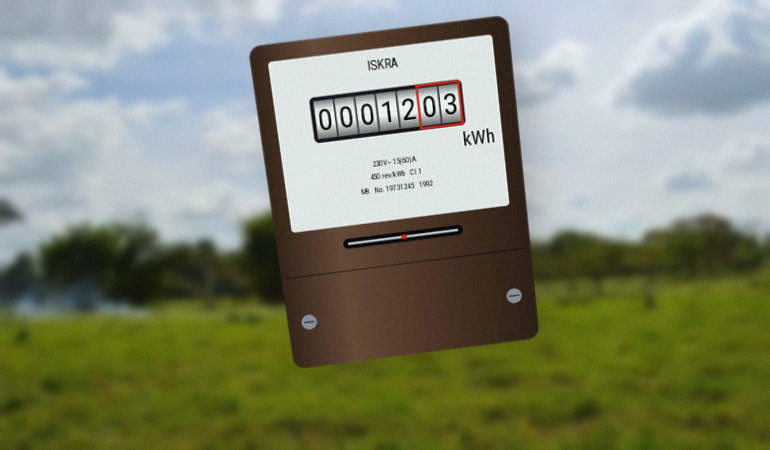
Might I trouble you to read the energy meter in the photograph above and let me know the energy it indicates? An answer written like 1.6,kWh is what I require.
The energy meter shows 12.03,kWh
